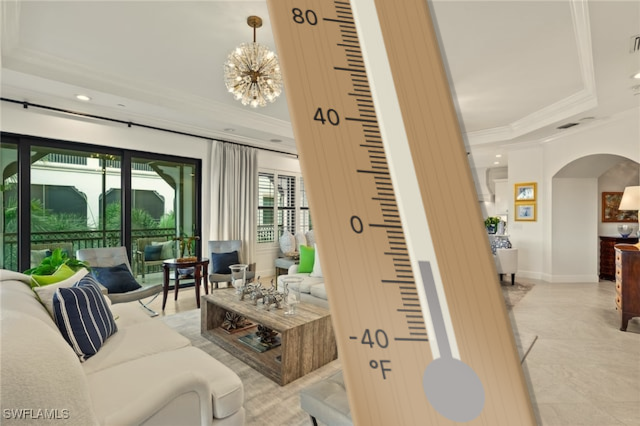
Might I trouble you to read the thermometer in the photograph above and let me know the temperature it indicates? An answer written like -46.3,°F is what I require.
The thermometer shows -12,°F
